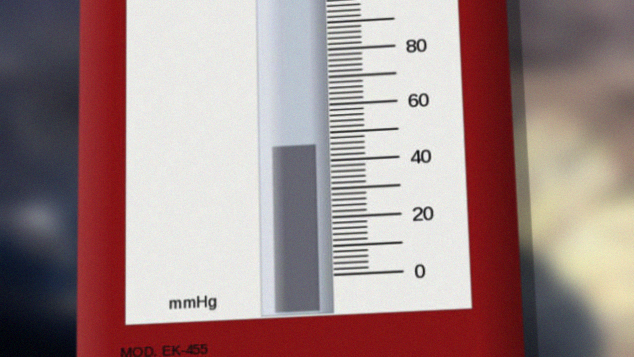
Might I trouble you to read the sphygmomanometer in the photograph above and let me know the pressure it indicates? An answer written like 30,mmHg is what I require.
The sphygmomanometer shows 46,mmHg
